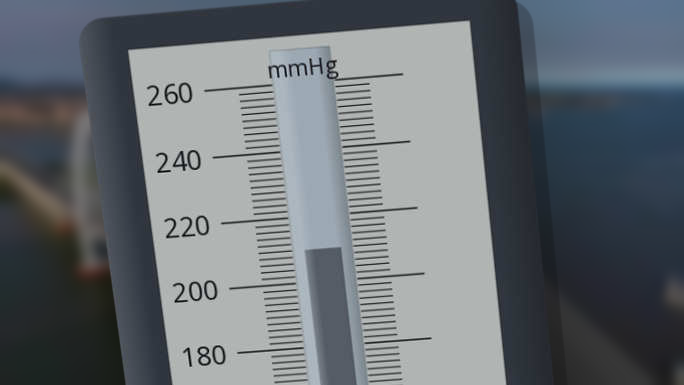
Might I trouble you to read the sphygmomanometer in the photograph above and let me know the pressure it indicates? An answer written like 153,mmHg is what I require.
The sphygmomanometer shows 210,mmHg
